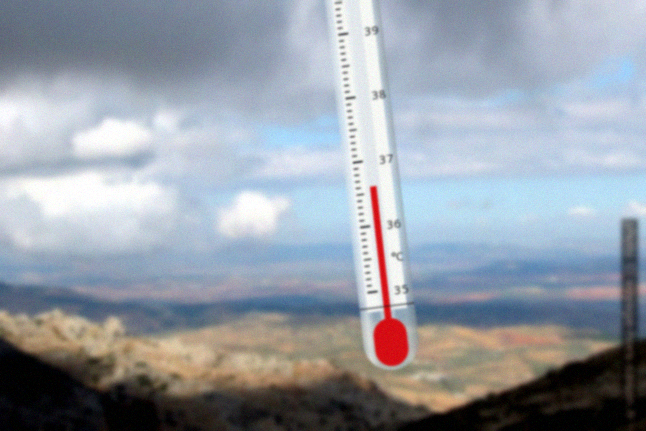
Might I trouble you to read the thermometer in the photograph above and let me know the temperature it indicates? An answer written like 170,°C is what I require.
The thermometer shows 36.6,°C
